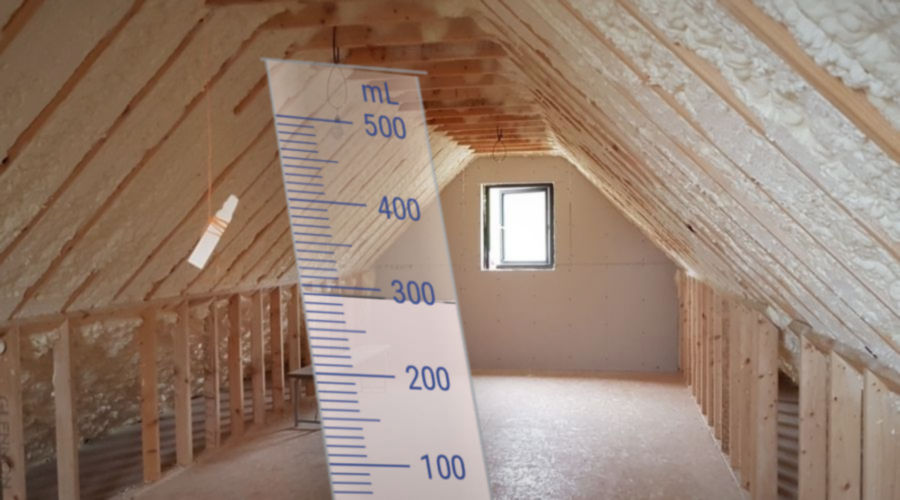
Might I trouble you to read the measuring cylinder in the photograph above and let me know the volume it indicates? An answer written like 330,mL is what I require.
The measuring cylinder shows 290,mL
